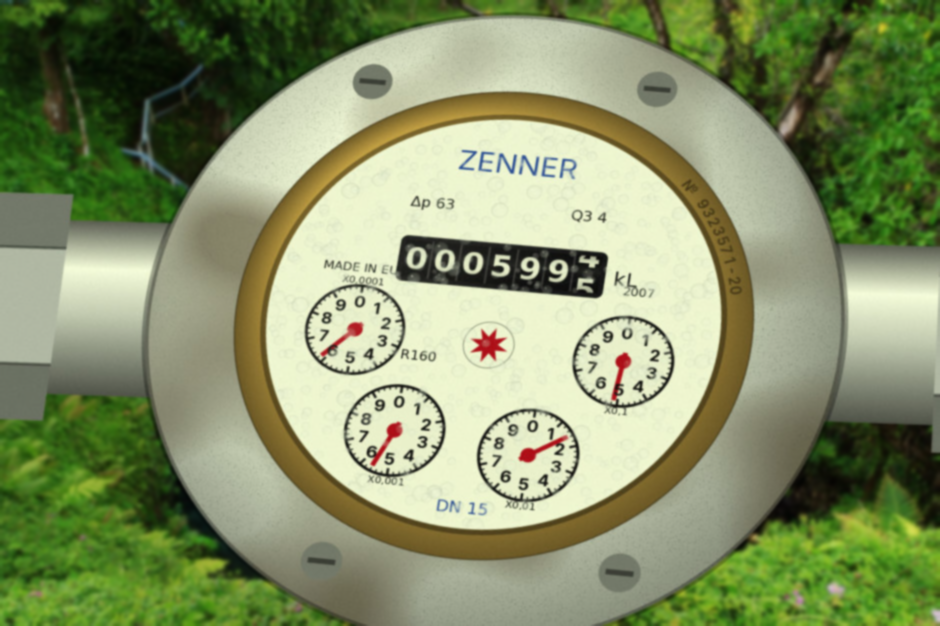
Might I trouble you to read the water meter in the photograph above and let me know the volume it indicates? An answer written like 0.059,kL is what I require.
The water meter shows 5994.5156,kL
